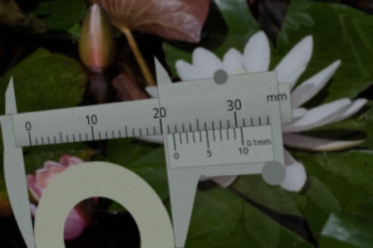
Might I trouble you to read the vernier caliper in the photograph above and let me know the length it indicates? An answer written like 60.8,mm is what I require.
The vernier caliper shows 21.6,mm
